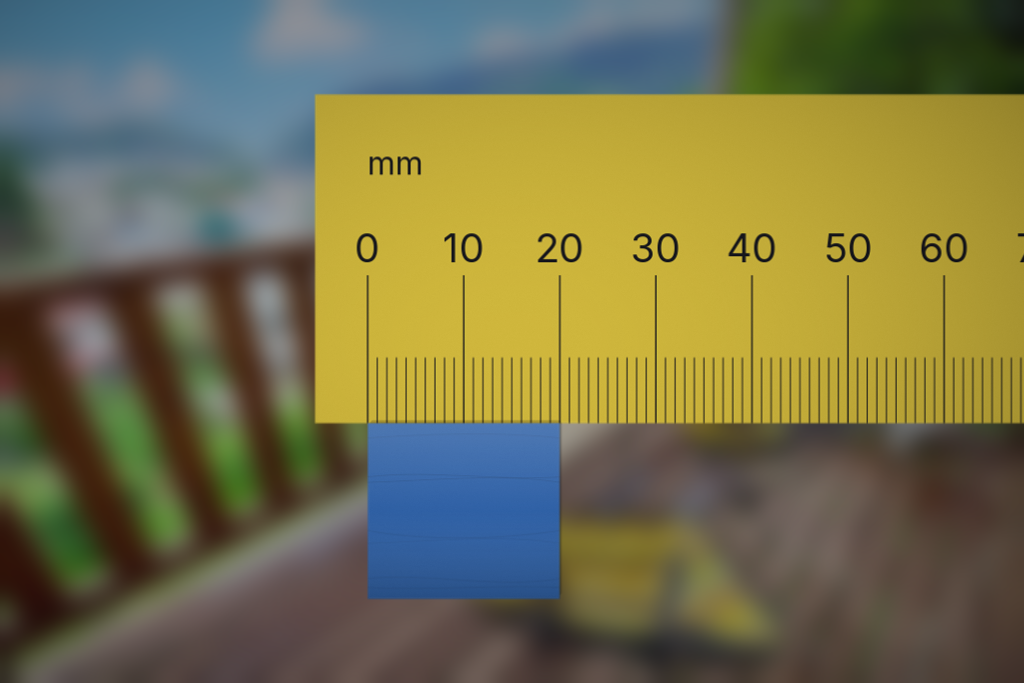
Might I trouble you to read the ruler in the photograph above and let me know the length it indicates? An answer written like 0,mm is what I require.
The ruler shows 20,mm
